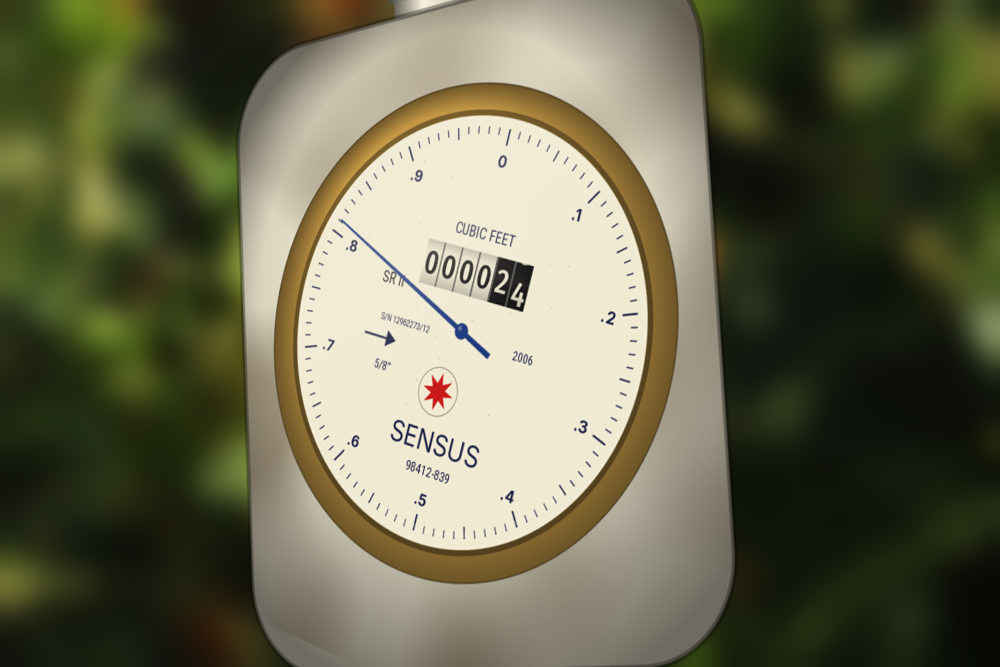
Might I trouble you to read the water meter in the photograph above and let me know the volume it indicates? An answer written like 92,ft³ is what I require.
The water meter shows 23.81,ft³
